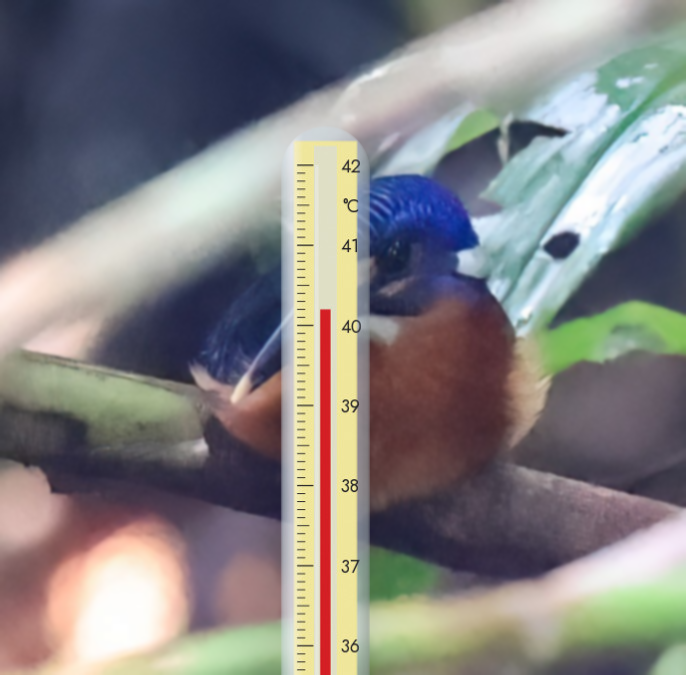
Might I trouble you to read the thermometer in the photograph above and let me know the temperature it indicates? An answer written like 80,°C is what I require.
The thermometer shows 40.2,°C
